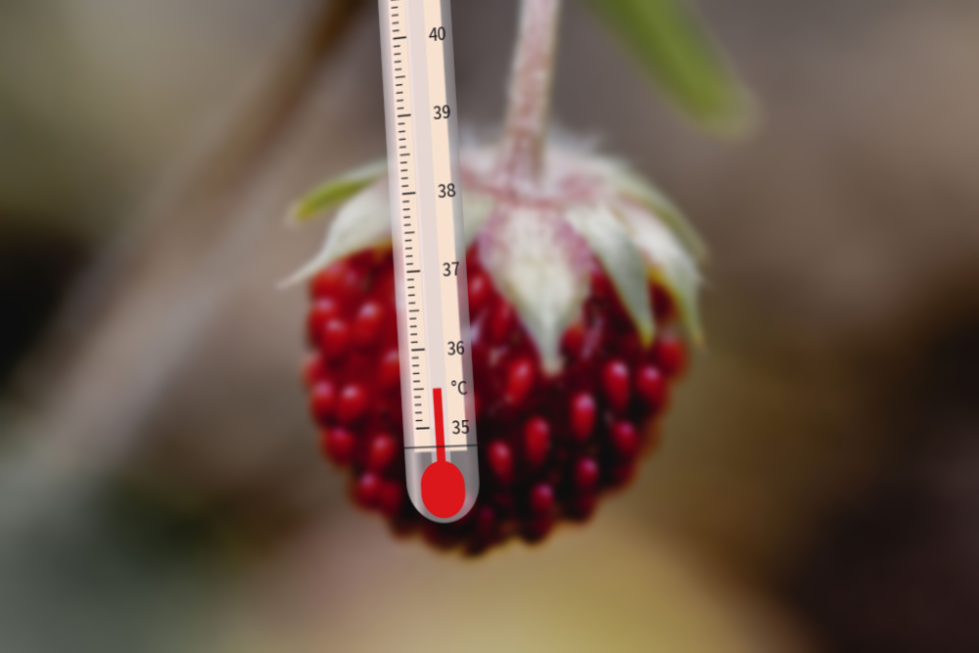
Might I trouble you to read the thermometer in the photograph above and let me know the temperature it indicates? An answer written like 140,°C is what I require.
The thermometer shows 35.5,°C
